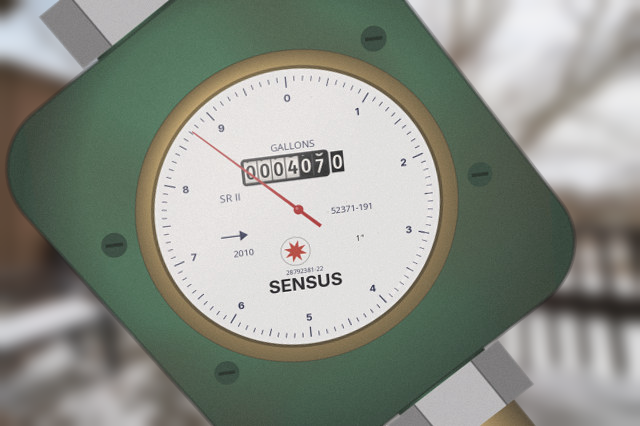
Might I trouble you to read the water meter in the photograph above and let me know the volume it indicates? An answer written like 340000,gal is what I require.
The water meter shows 4068.7,gal
